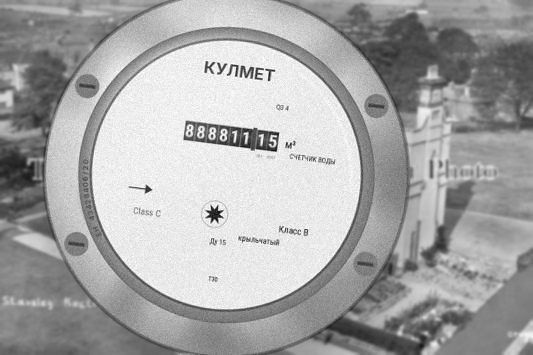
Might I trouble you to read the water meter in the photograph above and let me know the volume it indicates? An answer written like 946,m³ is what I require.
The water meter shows 888811.15,m³
